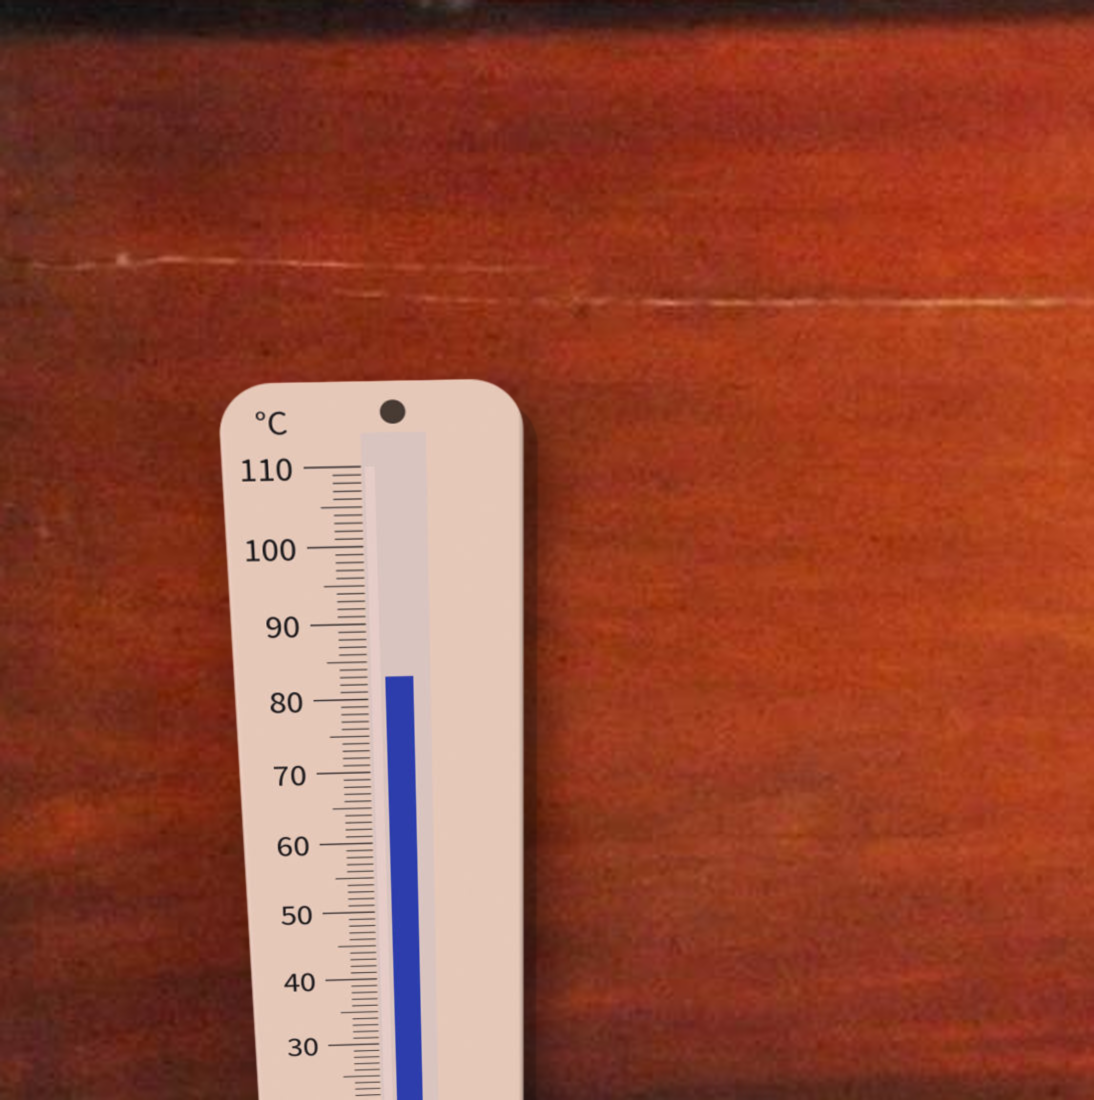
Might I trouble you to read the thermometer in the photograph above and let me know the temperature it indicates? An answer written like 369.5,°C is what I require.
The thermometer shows 83,°C
